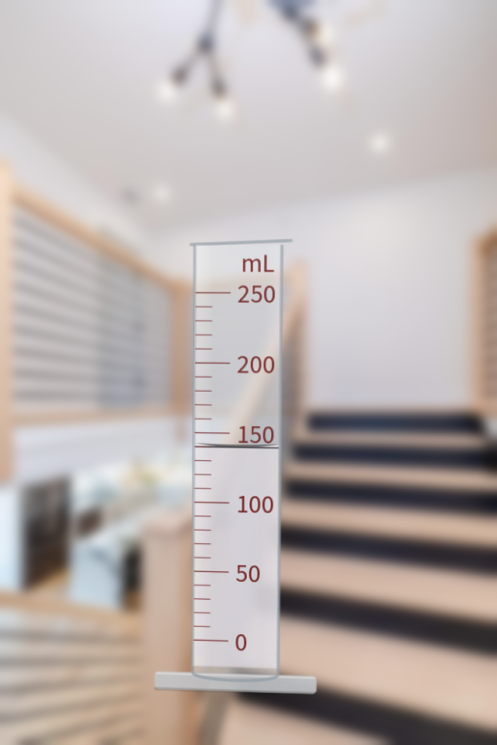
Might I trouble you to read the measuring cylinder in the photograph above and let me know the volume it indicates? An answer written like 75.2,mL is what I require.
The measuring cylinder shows 140,mL
